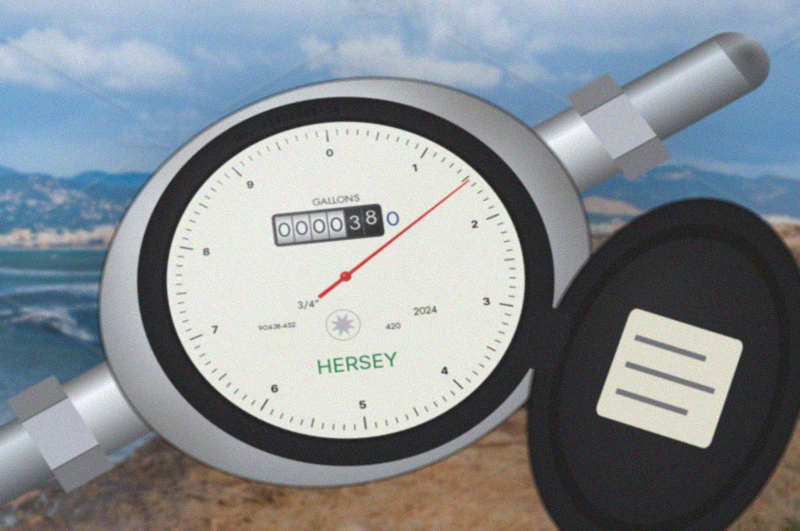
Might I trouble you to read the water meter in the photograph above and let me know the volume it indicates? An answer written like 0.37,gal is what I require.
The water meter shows 381.5,gal
